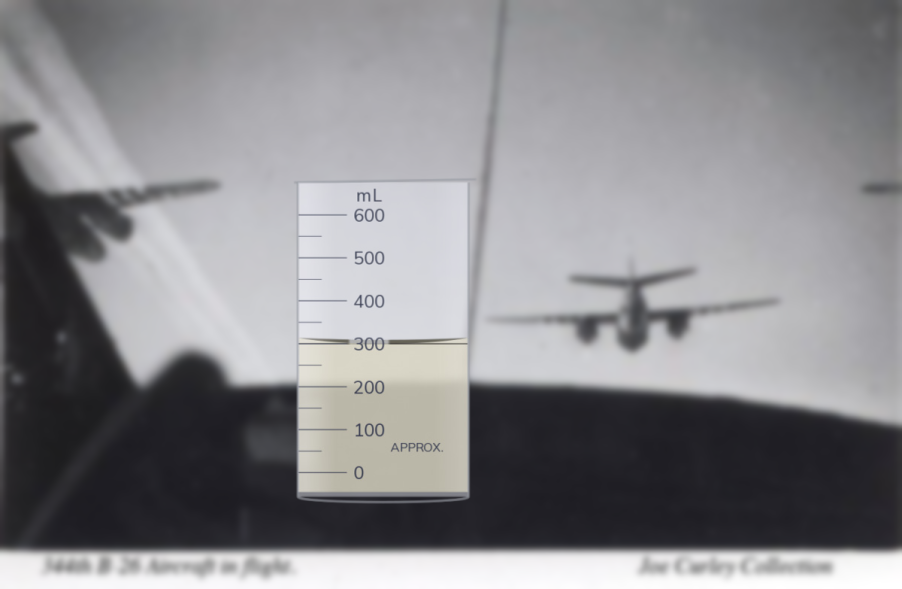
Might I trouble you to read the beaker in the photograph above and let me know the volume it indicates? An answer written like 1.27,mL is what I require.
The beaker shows 300,mL
